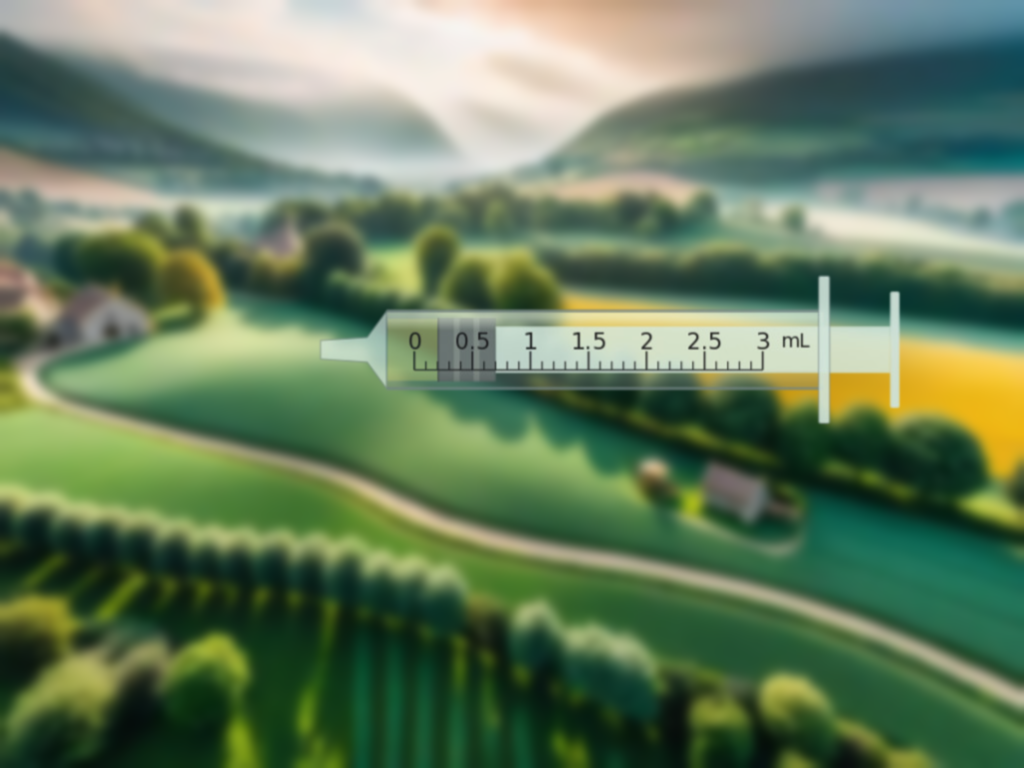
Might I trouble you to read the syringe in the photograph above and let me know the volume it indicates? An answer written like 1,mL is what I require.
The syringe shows 0.2,mL
